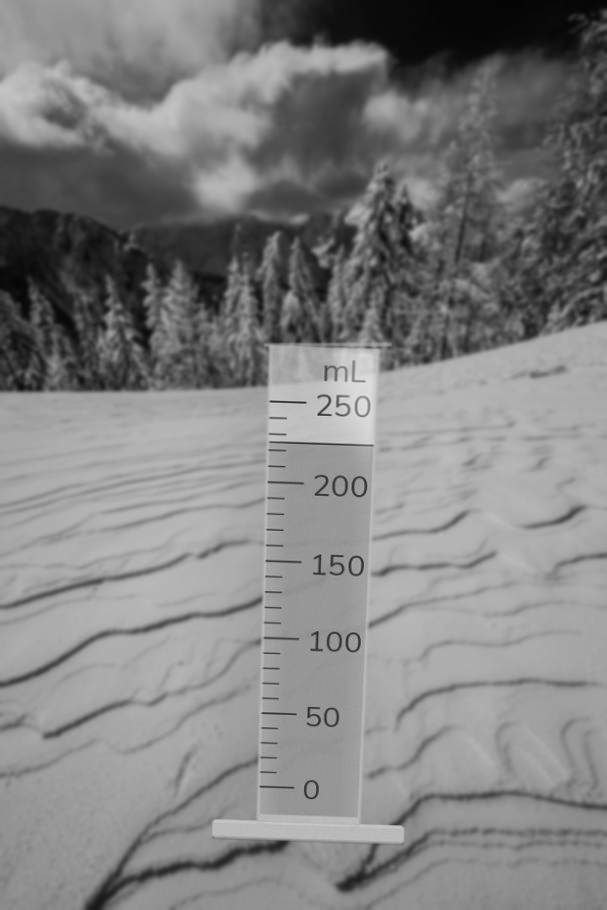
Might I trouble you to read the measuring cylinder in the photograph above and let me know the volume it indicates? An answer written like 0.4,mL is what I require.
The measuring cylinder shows 225,mL
